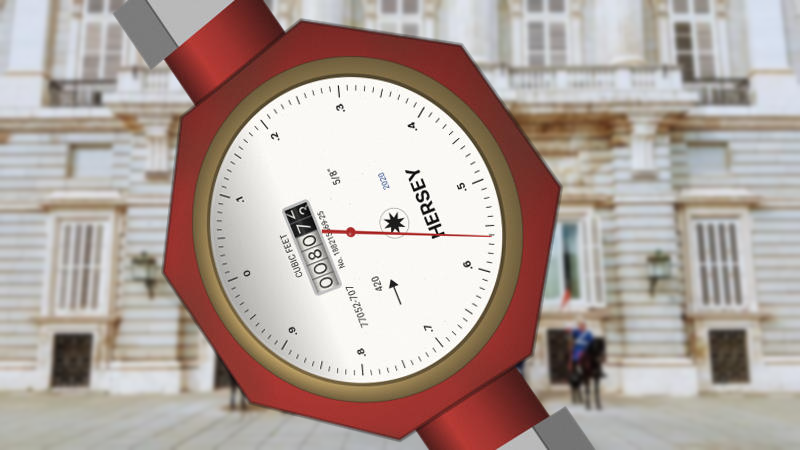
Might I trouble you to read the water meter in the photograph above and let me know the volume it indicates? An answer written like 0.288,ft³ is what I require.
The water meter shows 8072.56,ft³
